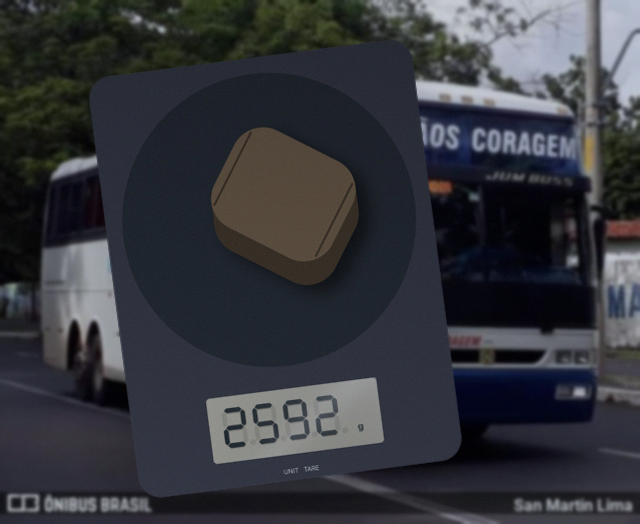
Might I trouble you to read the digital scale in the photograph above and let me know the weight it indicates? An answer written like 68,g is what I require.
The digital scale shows 2592,g
